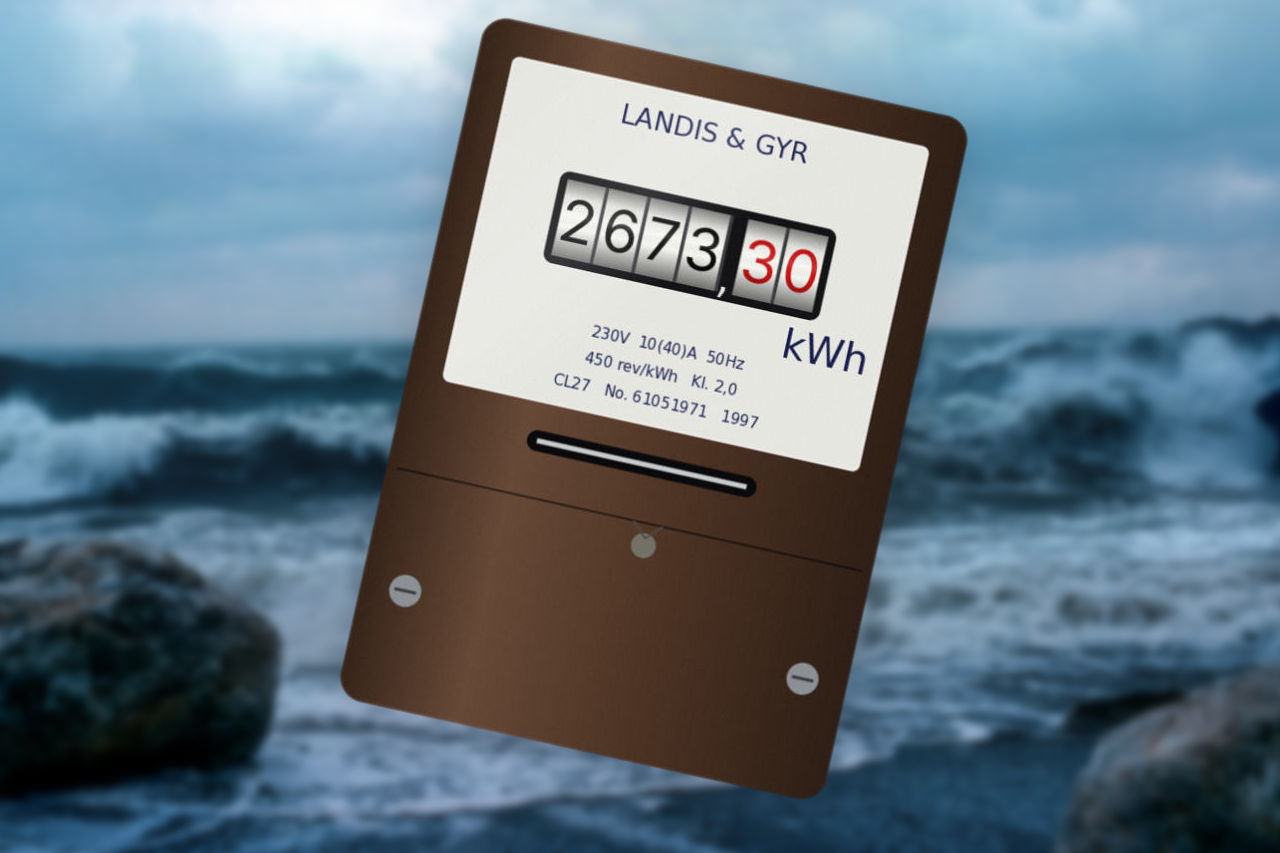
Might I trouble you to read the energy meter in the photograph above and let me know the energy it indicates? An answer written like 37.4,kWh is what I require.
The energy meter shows 2673.30,kWh
